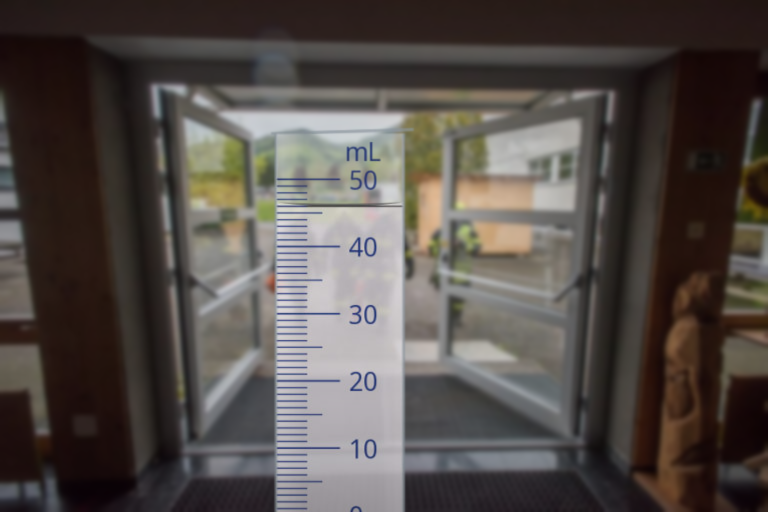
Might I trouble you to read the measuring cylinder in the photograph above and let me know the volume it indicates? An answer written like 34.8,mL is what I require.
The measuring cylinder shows 46,mL
